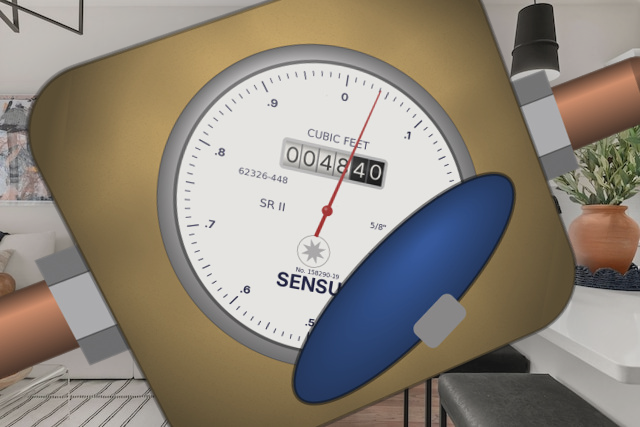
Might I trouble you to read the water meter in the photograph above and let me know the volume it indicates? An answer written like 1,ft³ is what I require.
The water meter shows 4840.04,ft³
